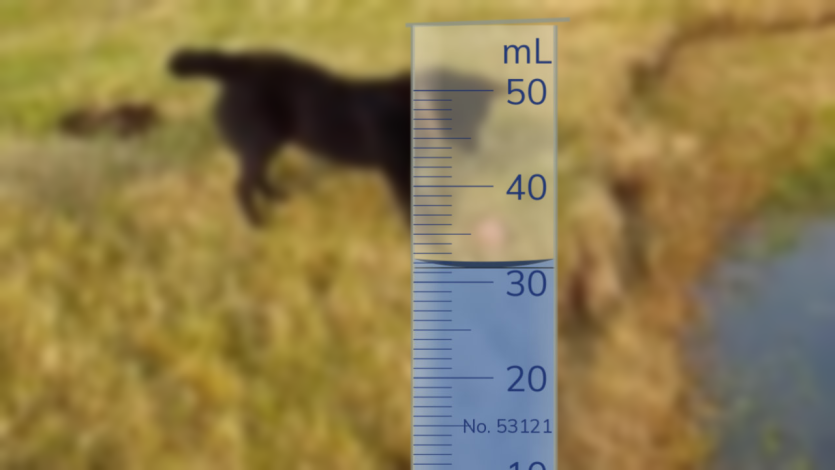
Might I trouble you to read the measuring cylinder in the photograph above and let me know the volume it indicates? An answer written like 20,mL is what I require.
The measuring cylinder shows 31.5,mL
